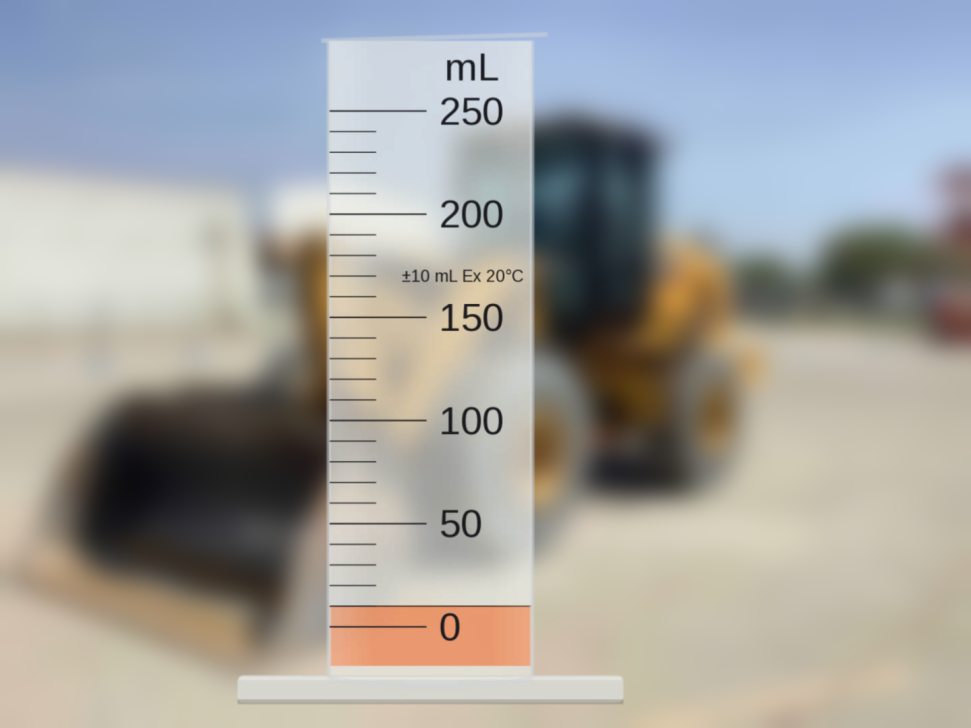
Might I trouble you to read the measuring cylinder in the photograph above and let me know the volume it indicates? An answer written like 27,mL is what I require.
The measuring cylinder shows 10,mL
